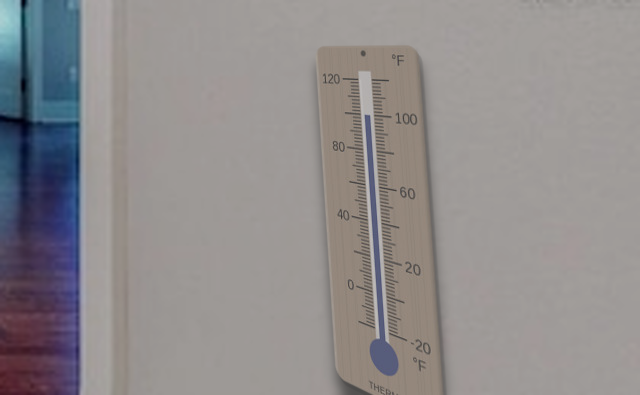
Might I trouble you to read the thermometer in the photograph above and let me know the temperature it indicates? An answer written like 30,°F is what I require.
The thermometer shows 100,°F
